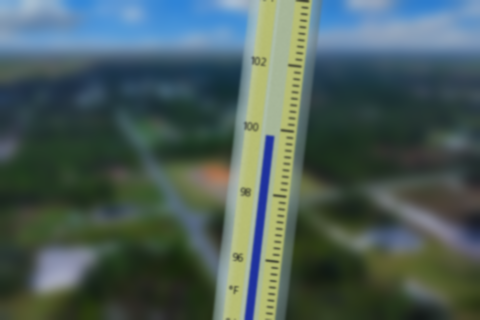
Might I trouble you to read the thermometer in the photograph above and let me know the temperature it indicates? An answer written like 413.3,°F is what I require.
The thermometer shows 99.8,°F
